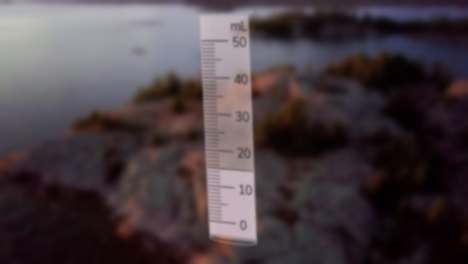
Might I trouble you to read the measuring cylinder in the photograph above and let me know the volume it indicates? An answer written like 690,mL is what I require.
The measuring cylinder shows 15,mL
